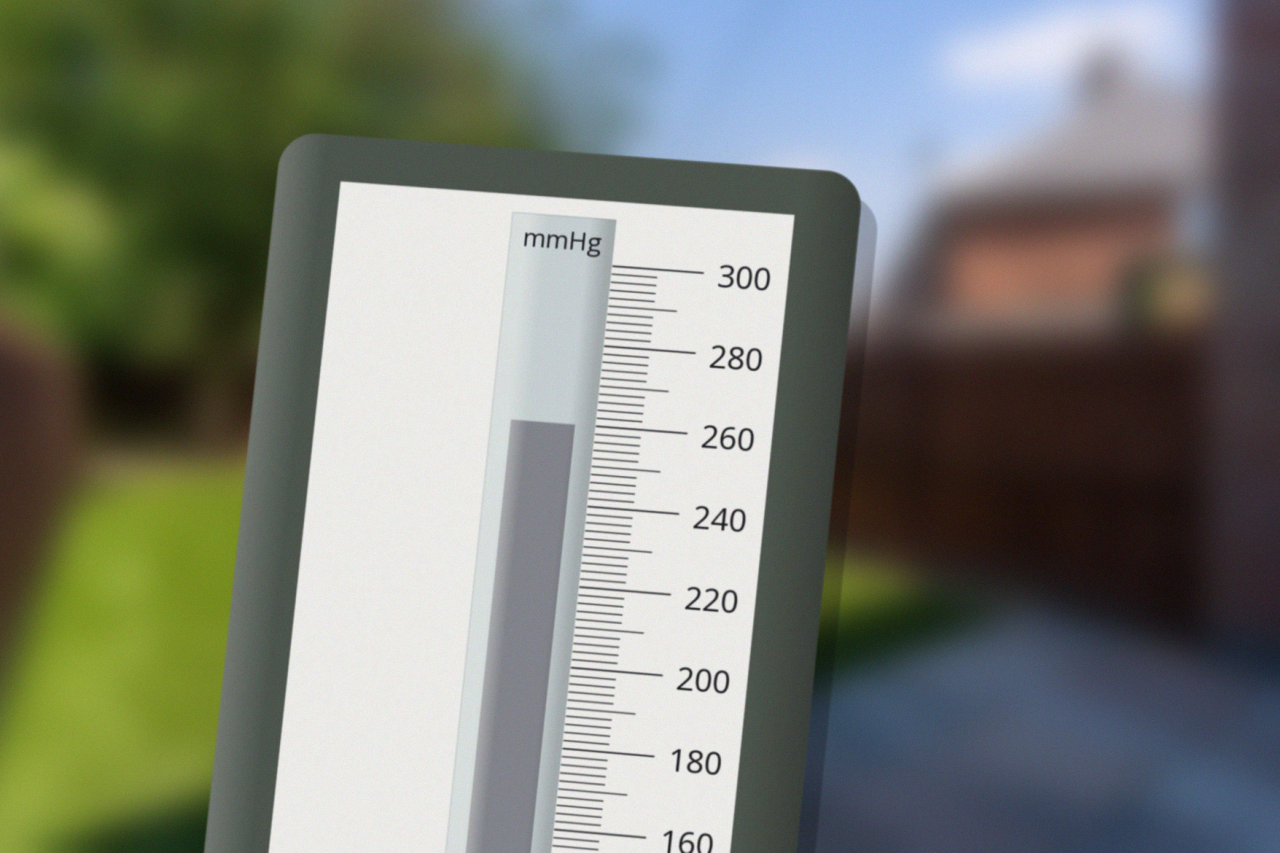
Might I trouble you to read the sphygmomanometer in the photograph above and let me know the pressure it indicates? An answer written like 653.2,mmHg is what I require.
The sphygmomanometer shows 260,mmHg
